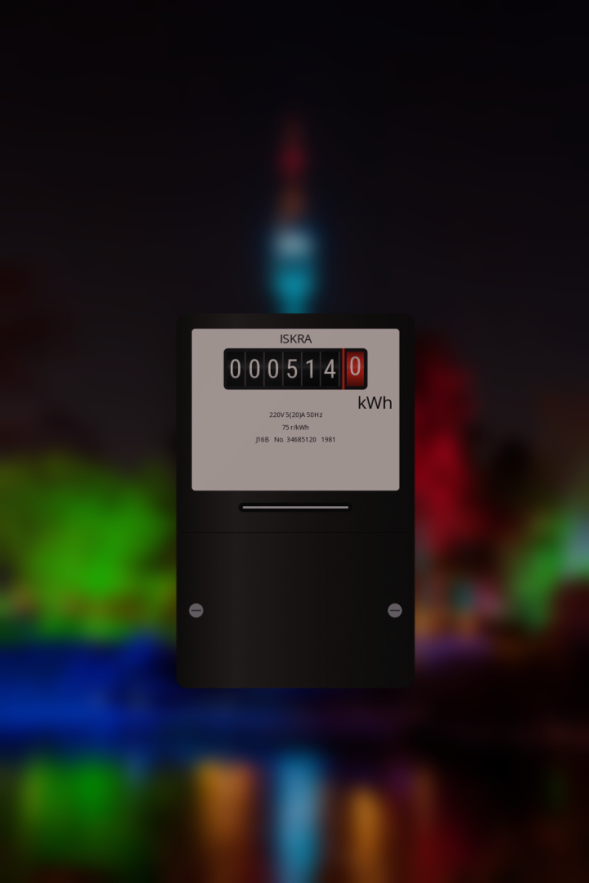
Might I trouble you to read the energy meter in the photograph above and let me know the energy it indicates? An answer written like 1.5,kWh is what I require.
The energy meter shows 514.0,kWh
